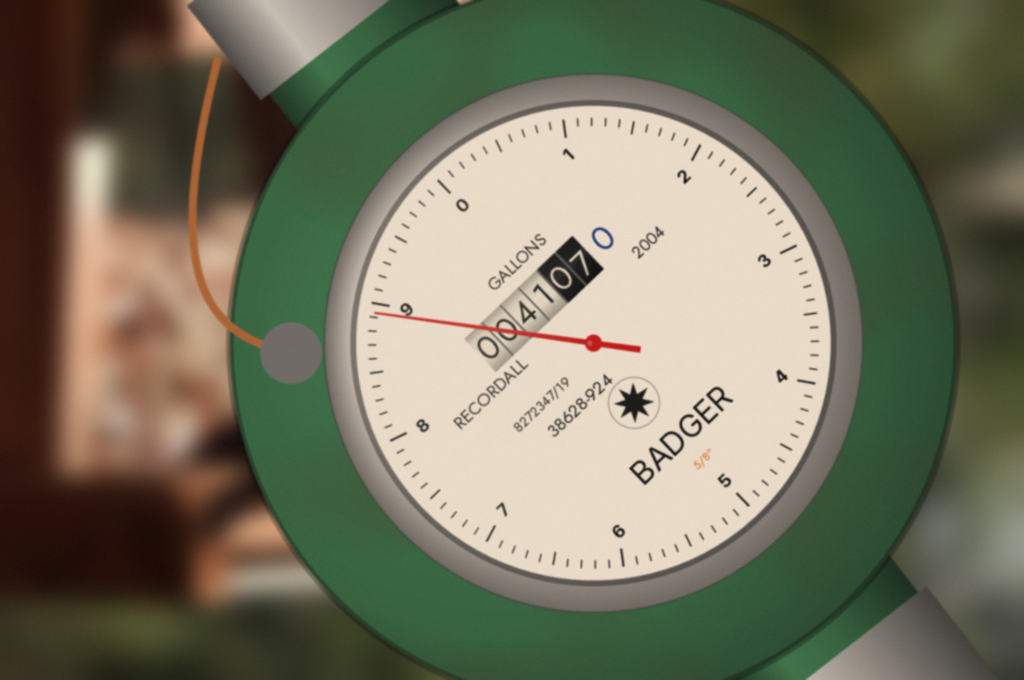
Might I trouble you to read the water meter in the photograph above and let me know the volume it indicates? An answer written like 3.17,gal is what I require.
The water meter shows 41068.9,gal
